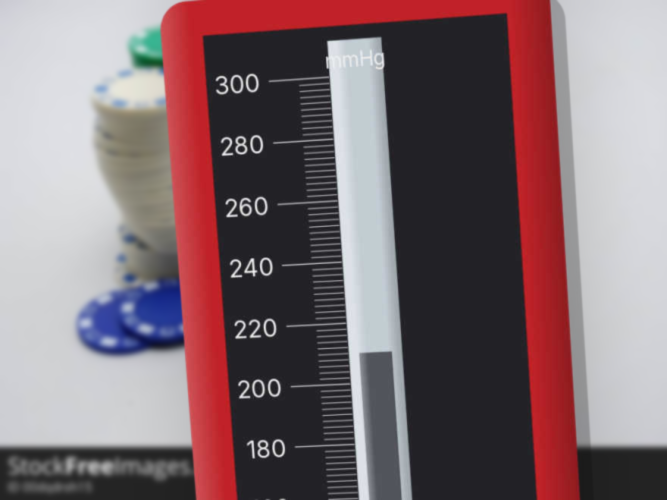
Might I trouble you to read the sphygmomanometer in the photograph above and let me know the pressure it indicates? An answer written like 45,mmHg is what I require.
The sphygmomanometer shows 210,mmHg
